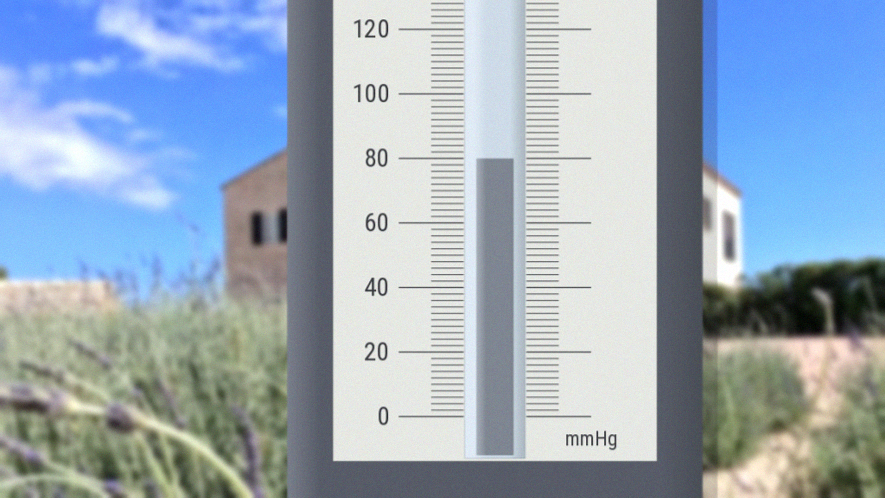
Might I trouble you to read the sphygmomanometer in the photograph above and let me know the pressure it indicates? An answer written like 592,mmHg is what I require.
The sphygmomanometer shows 80,mmHg
